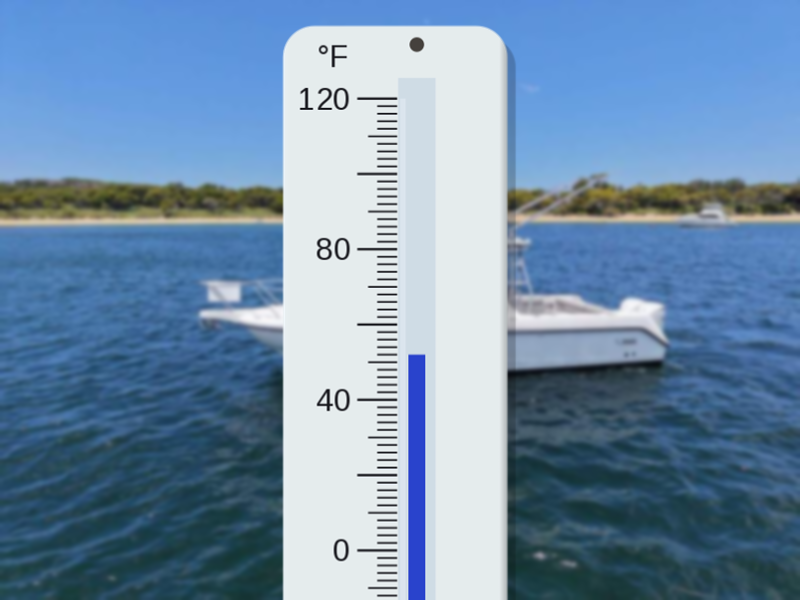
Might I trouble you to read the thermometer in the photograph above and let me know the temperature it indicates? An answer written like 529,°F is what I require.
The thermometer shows 52,°F
